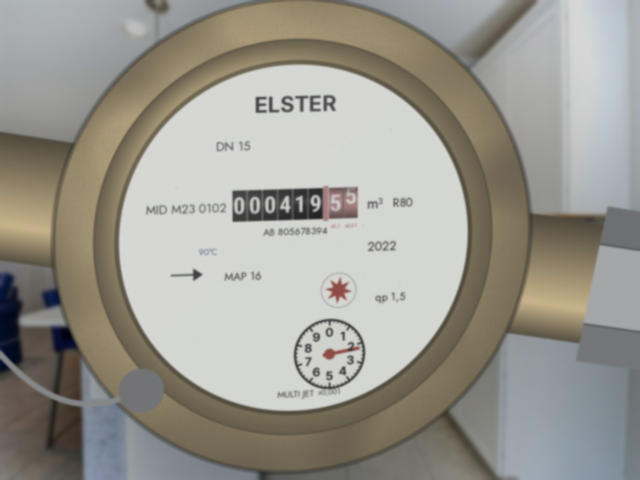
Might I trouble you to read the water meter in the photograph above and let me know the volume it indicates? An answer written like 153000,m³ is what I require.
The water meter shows 419.552,m³
